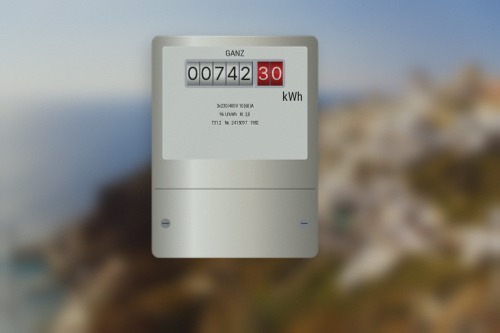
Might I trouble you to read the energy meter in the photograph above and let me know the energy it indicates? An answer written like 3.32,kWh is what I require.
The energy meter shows 742.30,kWh
